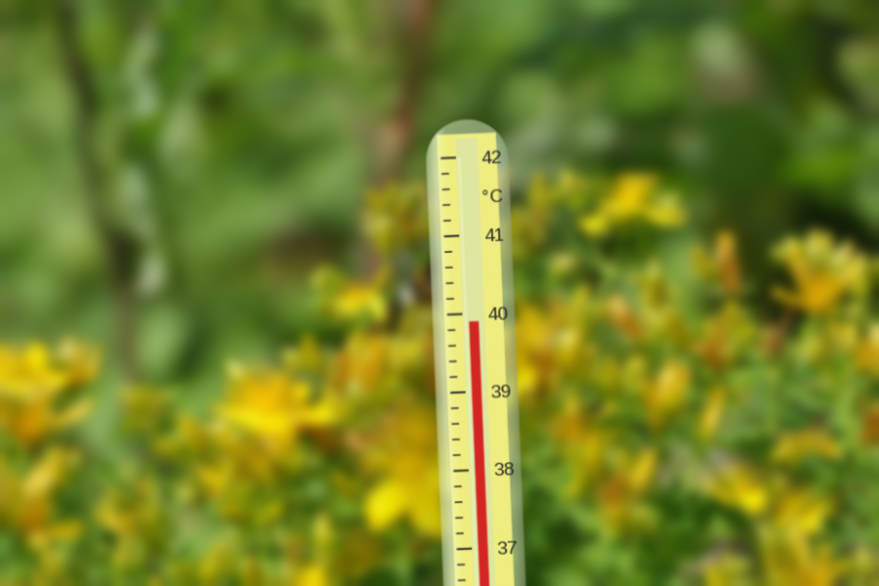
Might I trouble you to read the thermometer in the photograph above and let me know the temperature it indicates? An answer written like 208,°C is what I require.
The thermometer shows 39.9,°C
